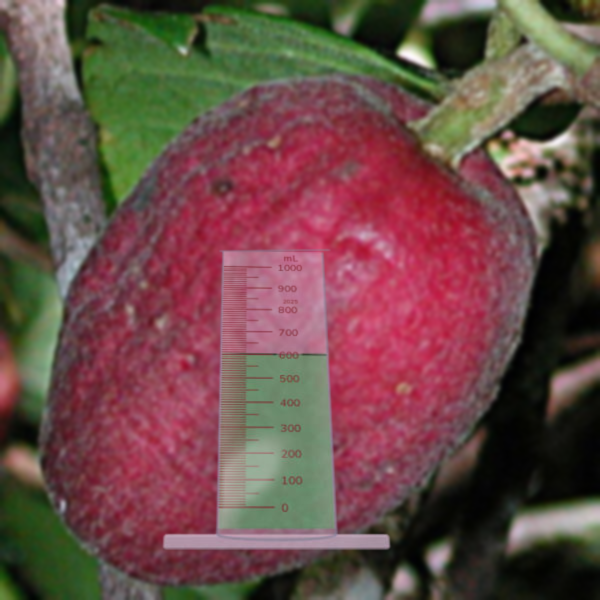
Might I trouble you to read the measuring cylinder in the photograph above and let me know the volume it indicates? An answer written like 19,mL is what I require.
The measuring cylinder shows 600,mL
